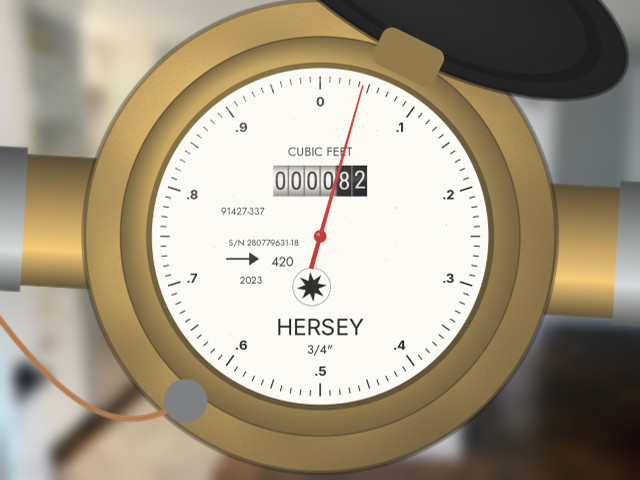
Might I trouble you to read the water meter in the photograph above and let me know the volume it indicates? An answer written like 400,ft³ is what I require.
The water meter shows 82.04,ft³
